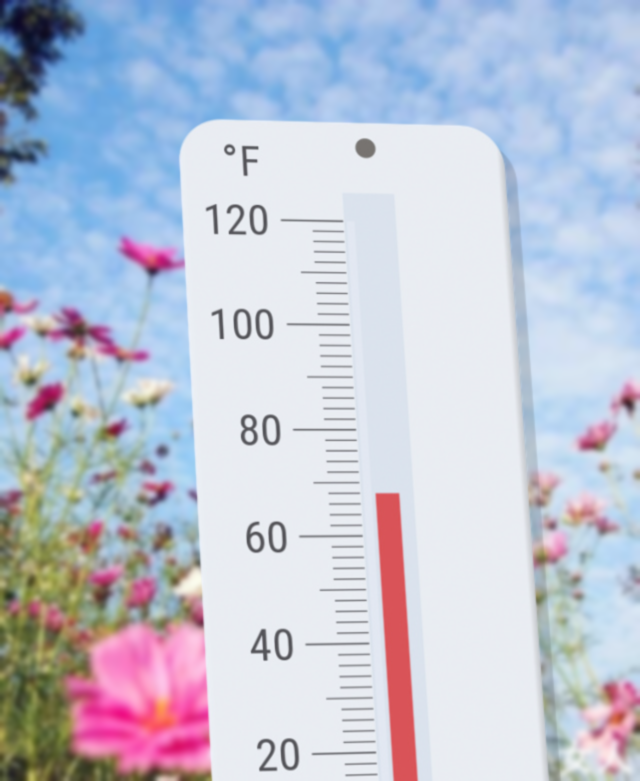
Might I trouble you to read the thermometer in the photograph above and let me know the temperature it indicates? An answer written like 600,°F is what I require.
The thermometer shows 68,°F
